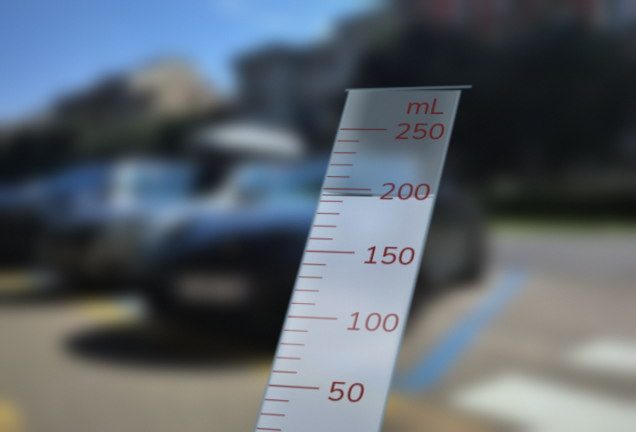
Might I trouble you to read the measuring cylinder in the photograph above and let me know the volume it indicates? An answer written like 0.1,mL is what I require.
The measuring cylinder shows 195,mL
